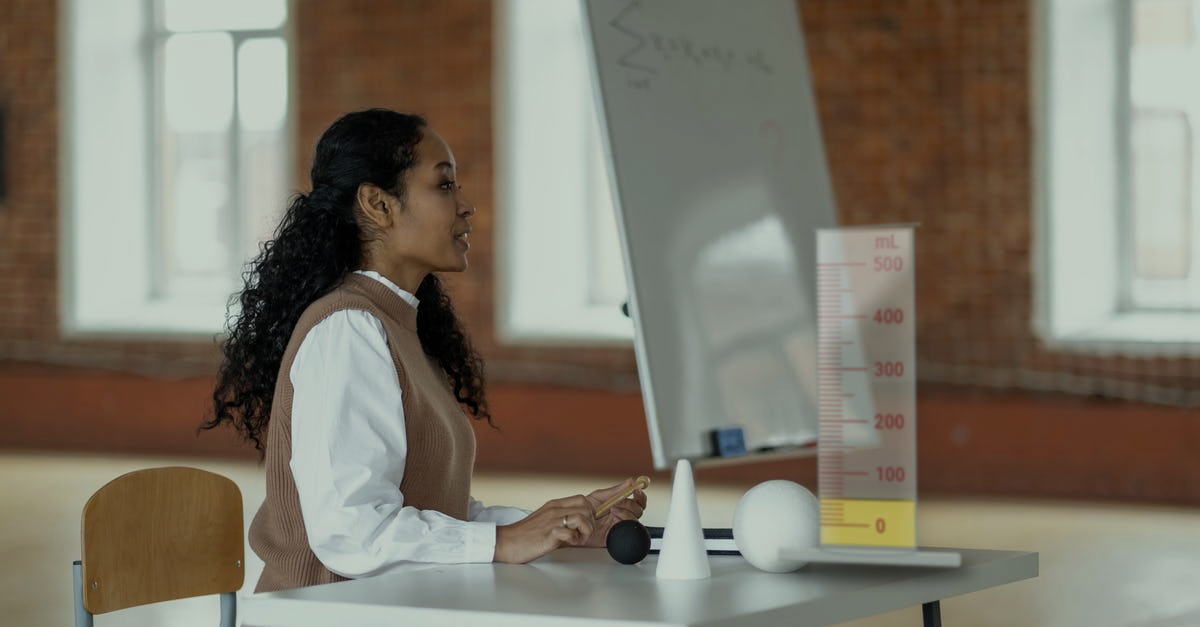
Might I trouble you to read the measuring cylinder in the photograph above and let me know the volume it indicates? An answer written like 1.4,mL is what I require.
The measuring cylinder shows 50,mL
